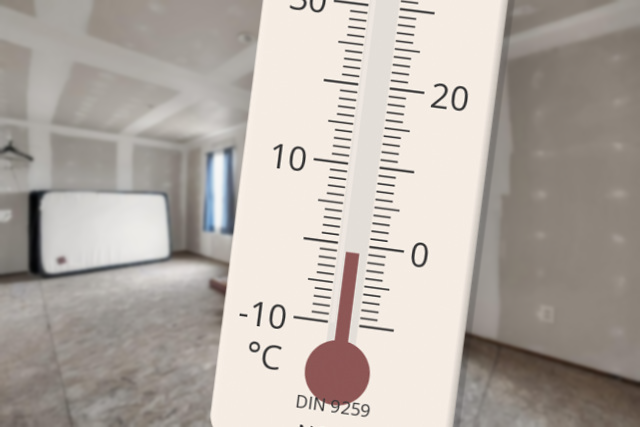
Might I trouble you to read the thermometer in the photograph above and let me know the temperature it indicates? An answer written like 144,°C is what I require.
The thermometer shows -1,°C
